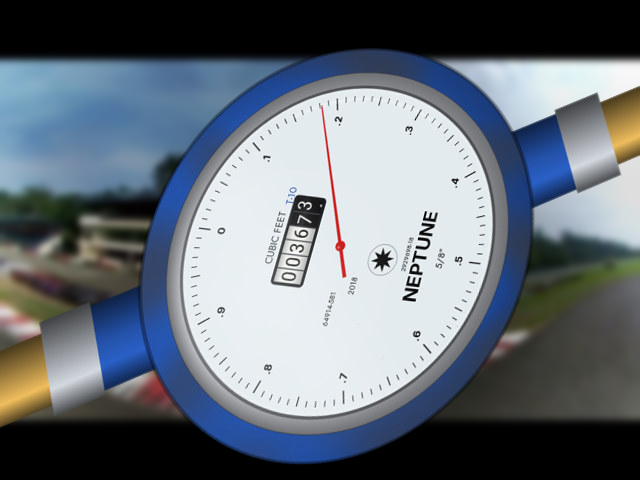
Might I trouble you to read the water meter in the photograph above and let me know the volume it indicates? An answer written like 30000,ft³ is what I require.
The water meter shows 3673.18,ft³
